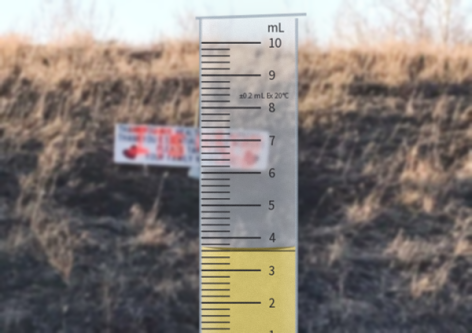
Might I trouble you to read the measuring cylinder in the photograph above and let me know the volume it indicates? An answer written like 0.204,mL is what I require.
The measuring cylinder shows 3.6,mL
